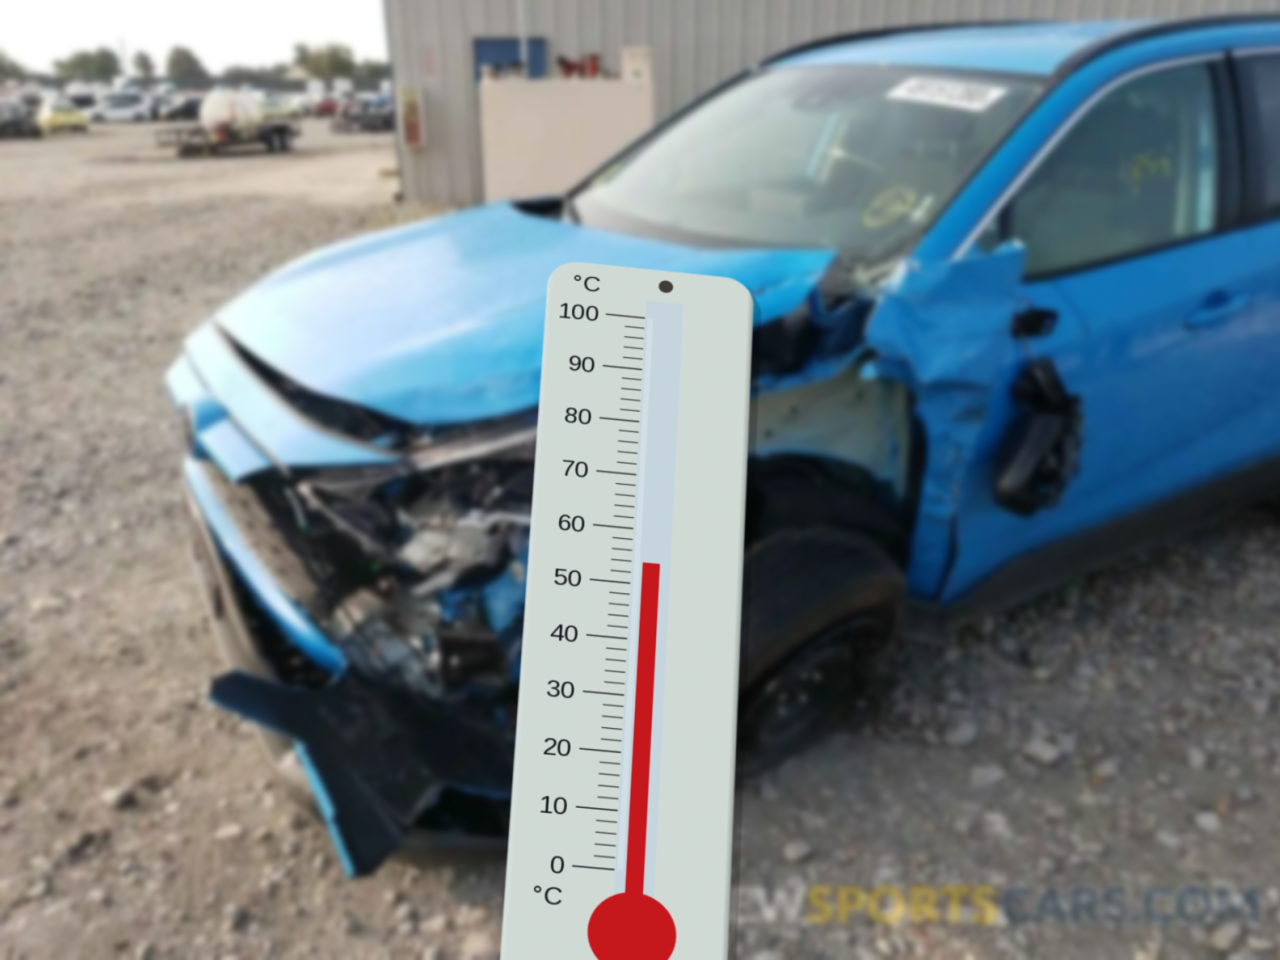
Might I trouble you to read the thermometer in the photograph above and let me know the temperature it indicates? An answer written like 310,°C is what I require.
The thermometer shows 54,°C
